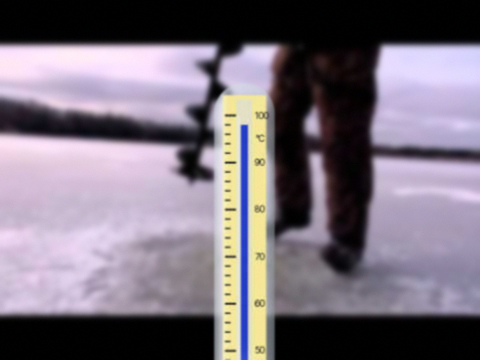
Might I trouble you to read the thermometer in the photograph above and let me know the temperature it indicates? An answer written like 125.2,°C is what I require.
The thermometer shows 98,°C
